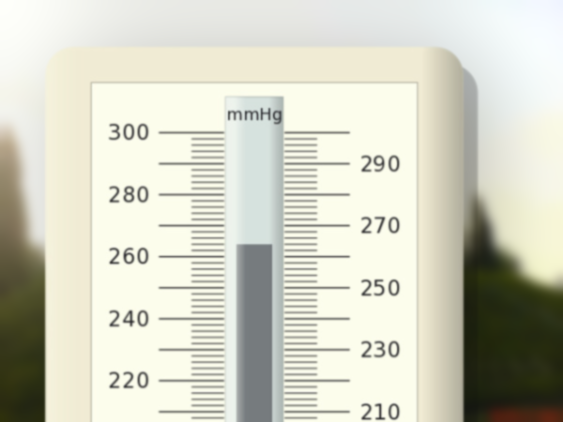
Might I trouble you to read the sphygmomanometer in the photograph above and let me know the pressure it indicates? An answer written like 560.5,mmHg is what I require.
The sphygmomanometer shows 264,mmHg
